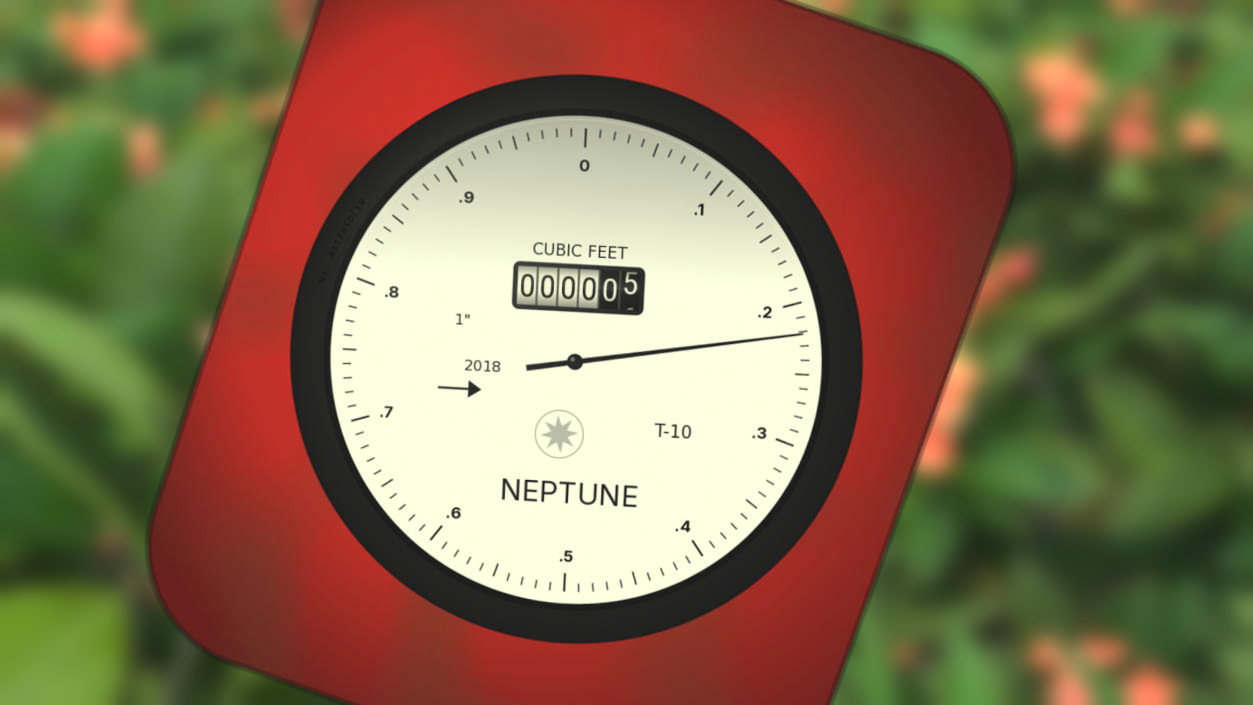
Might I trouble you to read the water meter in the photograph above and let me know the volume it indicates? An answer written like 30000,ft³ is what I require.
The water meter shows 5.22,ft³
